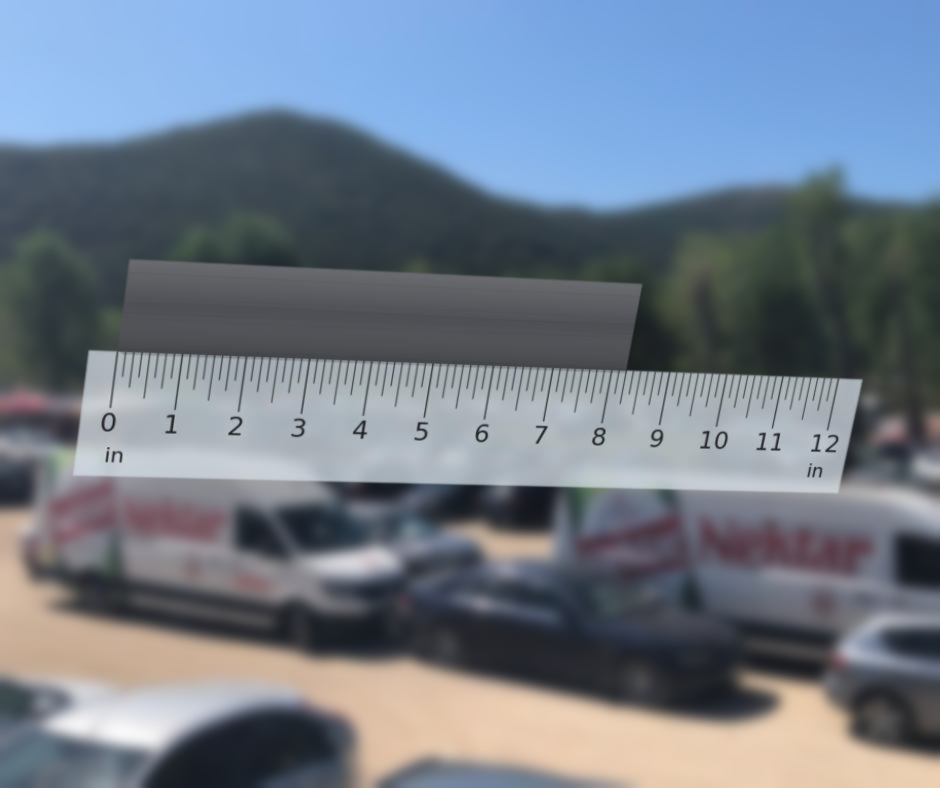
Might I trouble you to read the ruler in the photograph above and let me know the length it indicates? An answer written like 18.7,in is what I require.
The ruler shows 8.25,in
